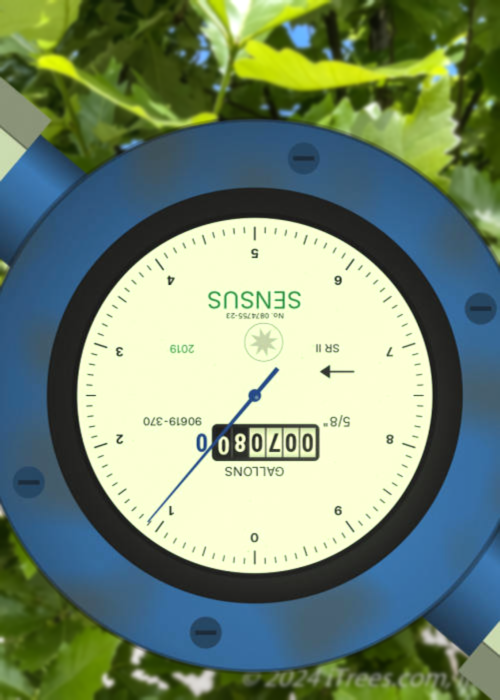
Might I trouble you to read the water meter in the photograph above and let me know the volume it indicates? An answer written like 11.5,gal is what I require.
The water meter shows 70801.1,gal
